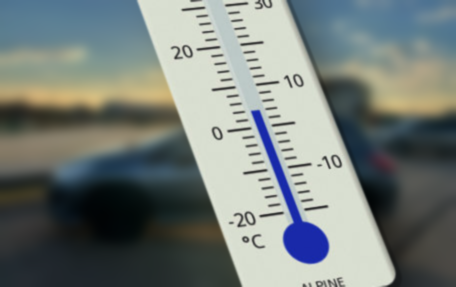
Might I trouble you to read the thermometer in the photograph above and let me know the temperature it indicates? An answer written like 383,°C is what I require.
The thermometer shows 4,°C
